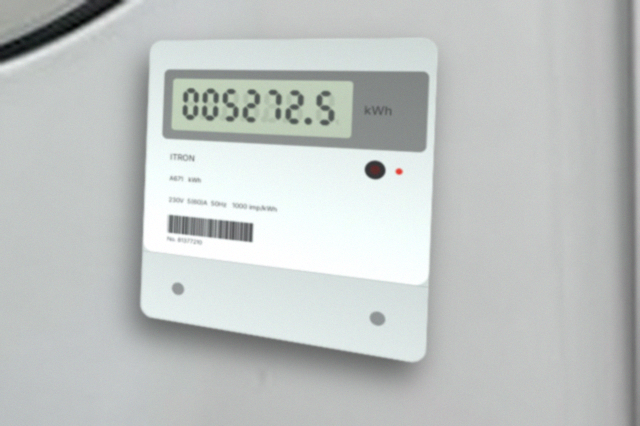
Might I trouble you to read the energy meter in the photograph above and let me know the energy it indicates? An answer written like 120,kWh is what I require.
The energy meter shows 5272.5,kWh
